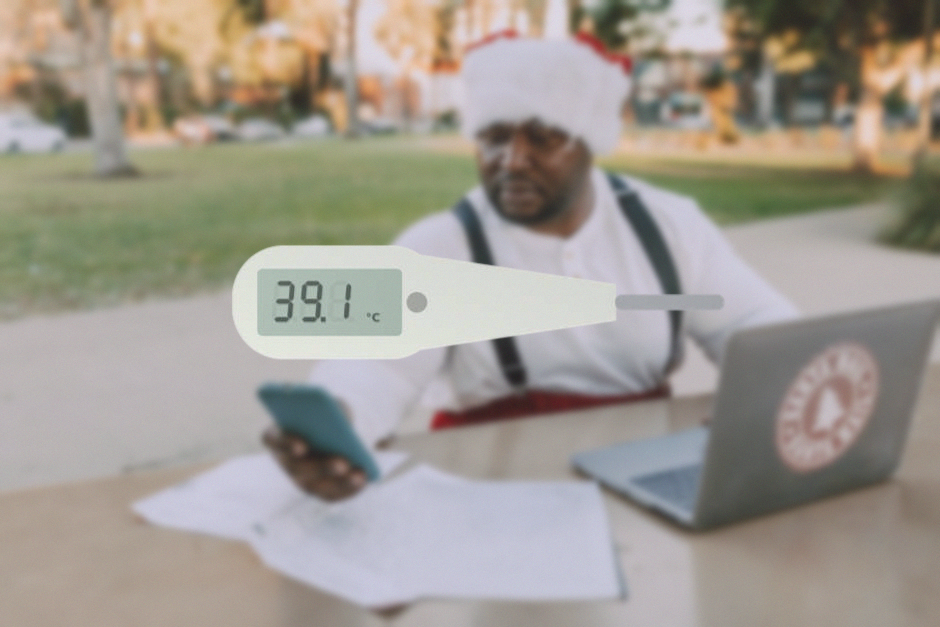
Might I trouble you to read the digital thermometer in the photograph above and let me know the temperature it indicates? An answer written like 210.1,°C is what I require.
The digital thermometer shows 39.1,°C
